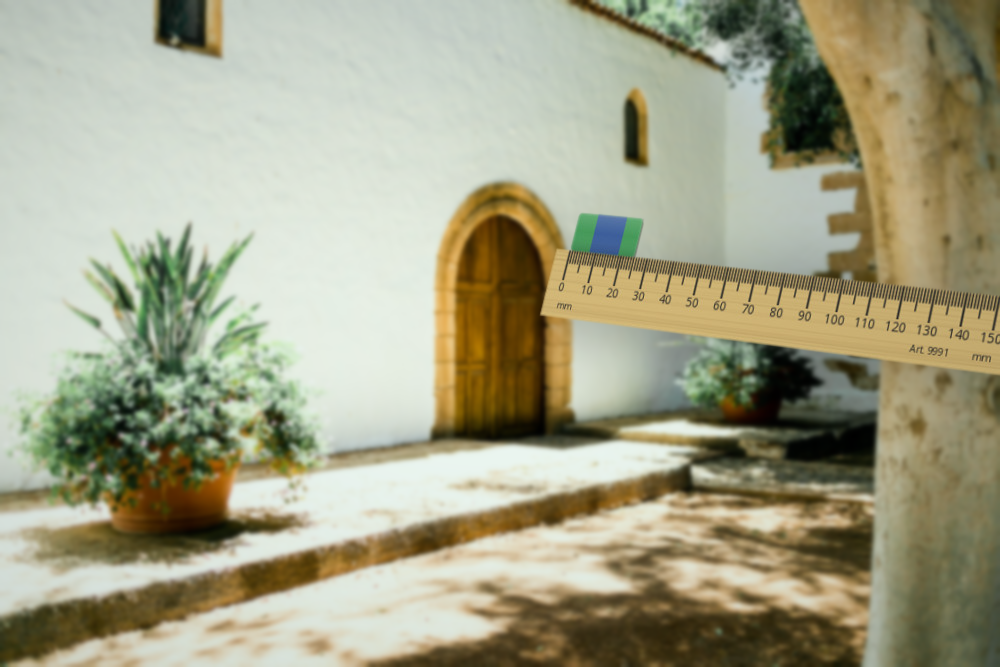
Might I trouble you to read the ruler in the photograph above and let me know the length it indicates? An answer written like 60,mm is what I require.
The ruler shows 25,mm
